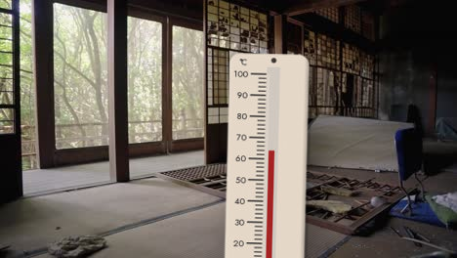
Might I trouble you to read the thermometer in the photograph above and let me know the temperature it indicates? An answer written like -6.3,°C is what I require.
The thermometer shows 64,°C
